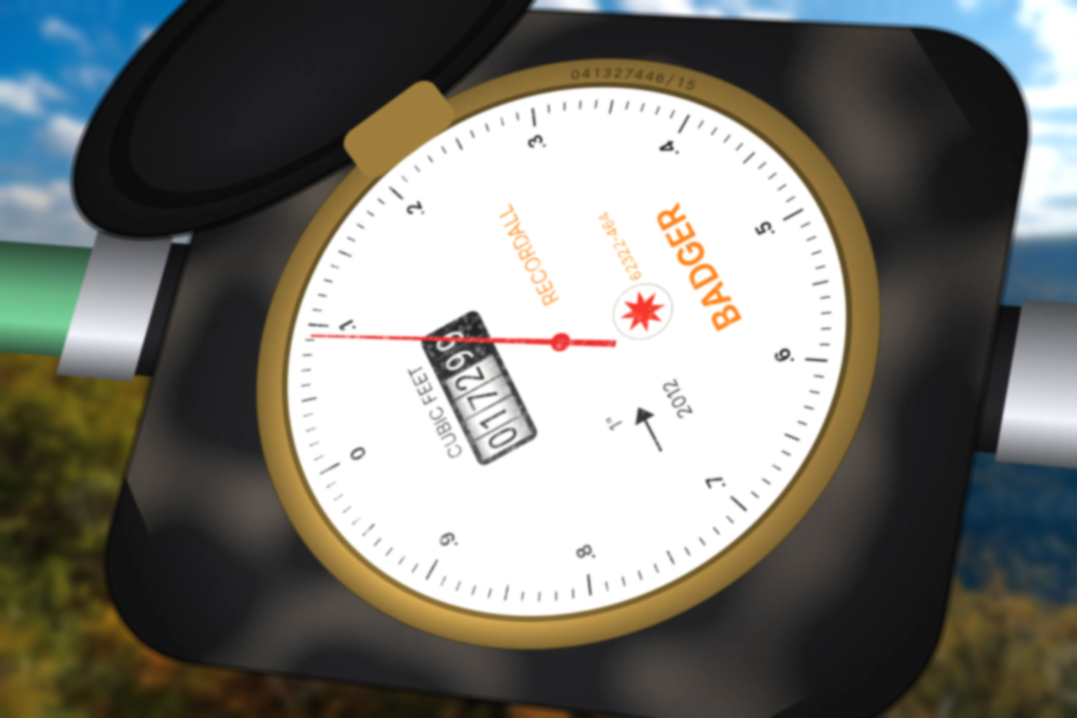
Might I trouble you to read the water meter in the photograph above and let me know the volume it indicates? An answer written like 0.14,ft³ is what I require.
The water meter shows 17299.09,ft³
